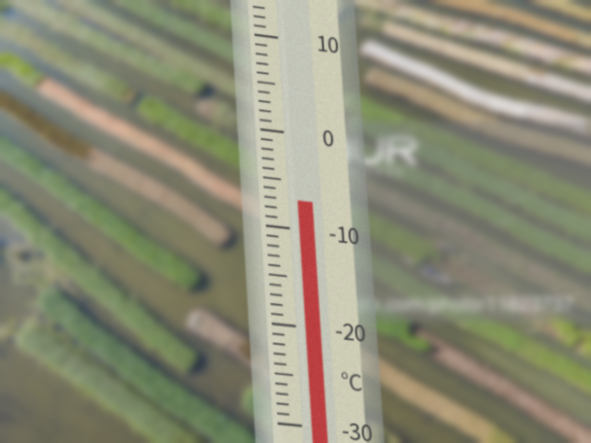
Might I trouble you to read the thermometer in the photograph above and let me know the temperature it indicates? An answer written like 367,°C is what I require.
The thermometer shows -7,°C
